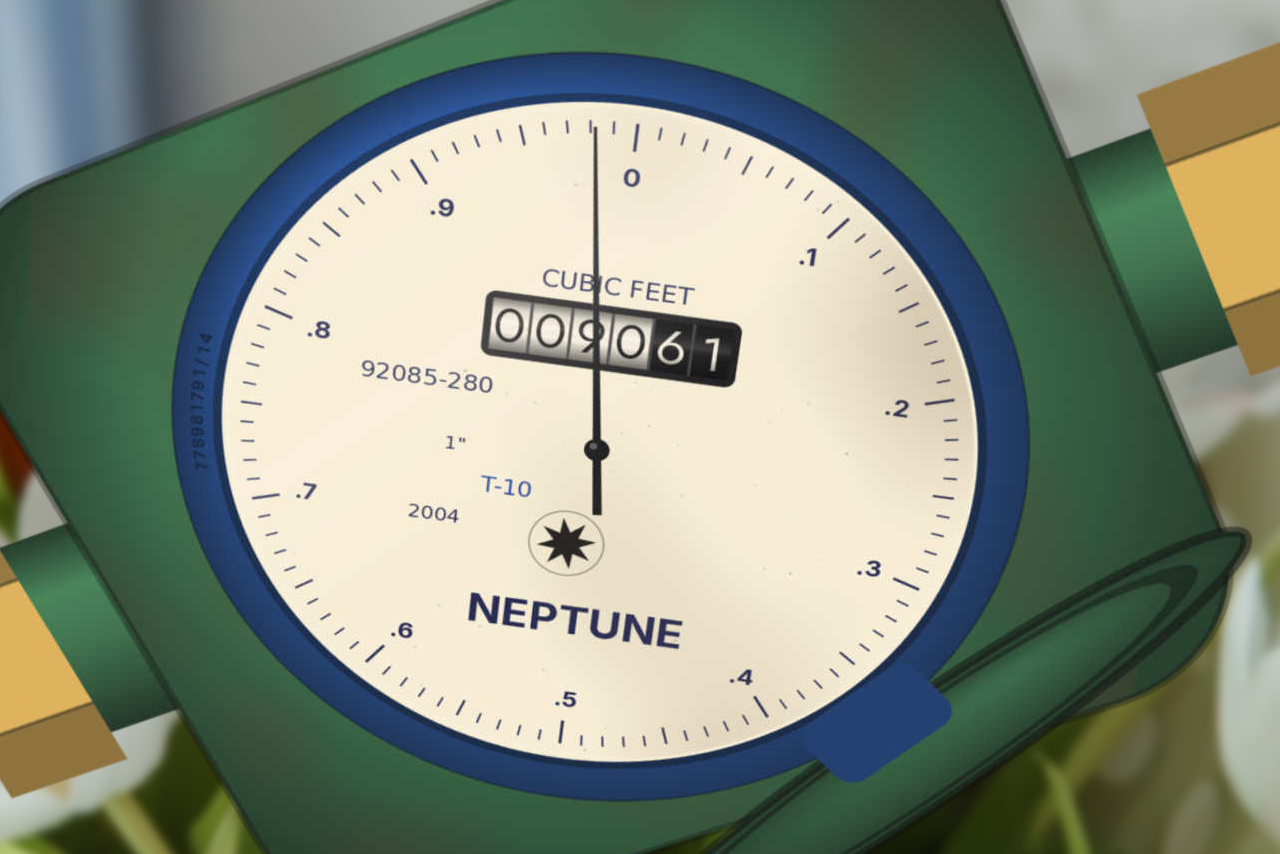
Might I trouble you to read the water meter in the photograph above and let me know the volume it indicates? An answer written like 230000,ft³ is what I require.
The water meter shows 9060.98,ft³
